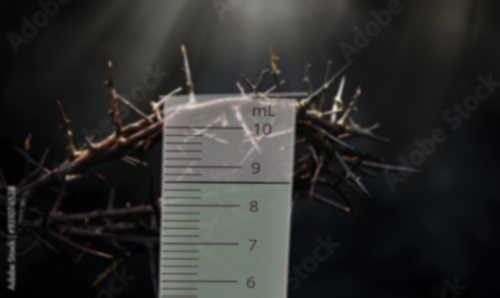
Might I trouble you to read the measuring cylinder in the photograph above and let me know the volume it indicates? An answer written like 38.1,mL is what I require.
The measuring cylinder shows 8.6,mL
